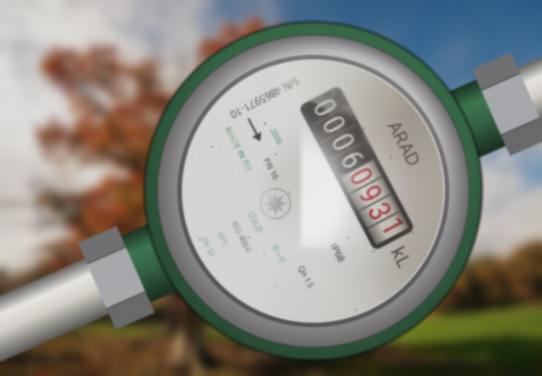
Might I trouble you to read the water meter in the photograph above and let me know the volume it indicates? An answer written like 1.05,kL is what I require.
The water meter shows 6.0931,kL
